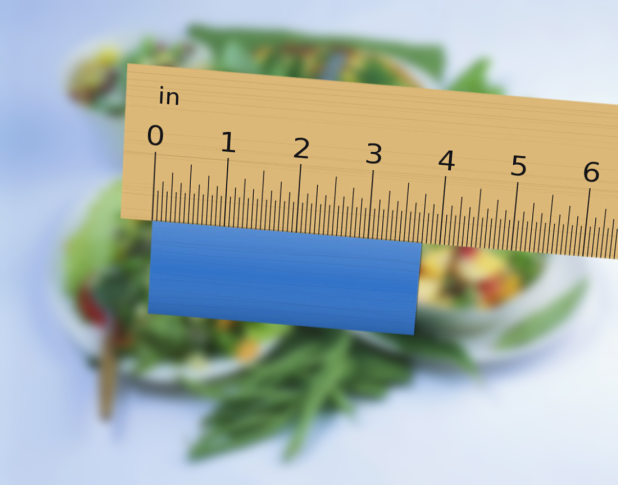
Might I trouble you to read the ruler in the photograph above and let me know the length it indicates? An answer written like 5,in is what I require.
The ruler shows 3.75,in
